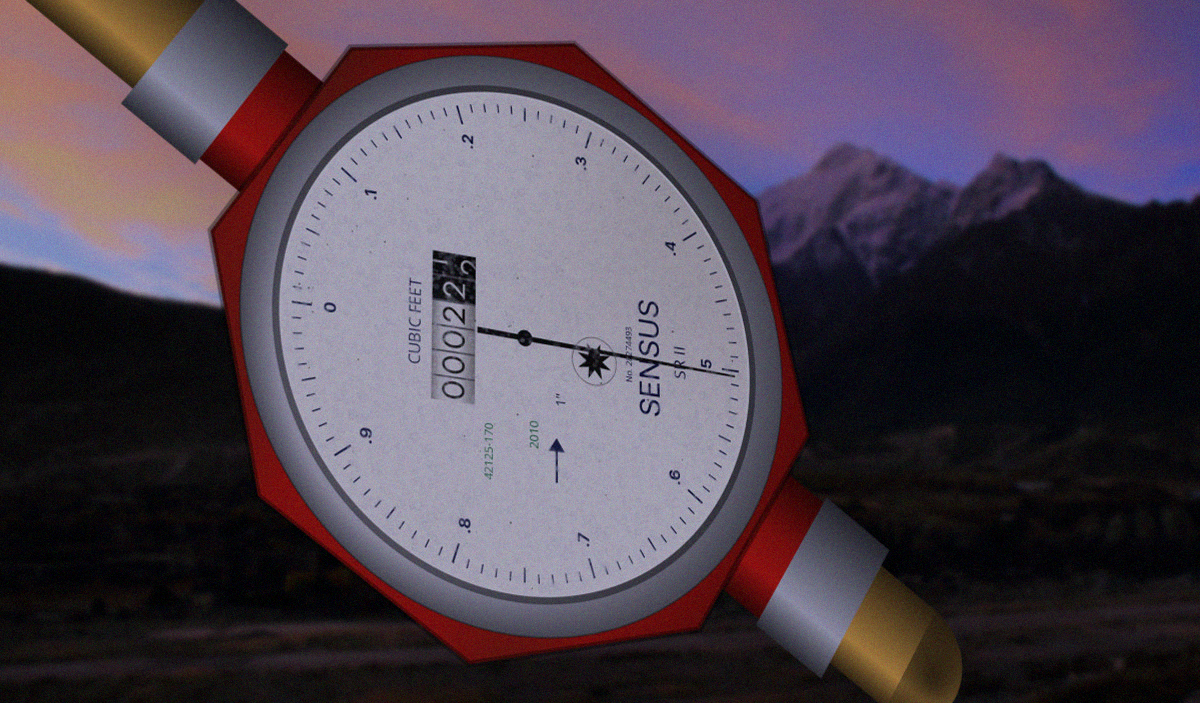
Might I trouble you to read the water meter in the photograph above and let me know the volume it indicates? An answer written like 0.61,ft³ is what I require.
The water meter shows 221.50,ft³
